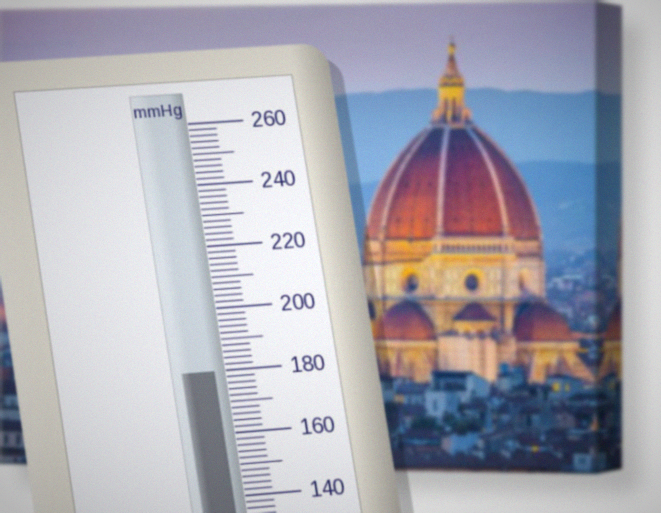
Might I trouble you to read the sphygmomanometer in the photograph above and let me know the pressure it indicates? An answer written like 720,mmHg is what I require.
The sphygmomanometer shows 180,mmHg
